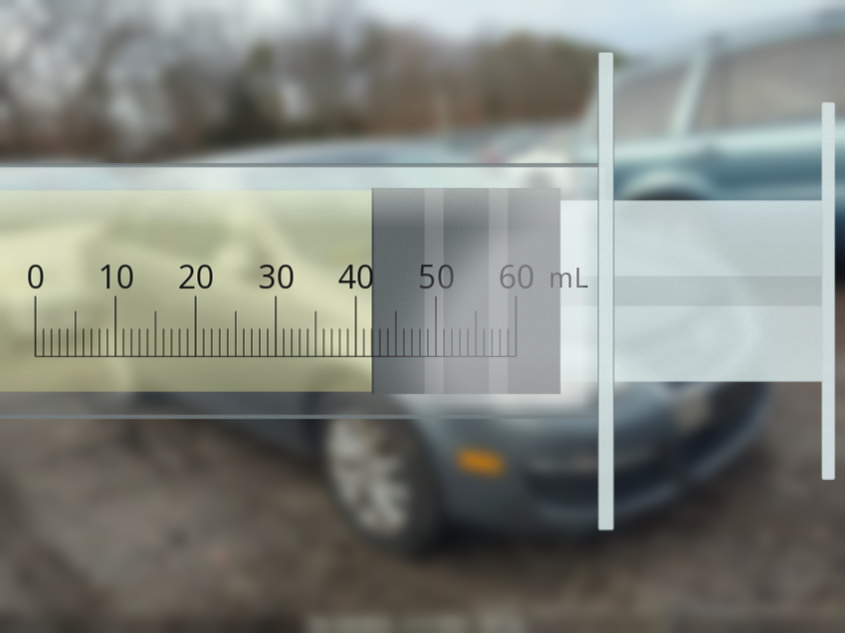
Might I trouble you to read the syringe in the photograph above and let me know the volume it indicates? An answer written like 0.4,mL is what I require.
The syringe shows 42,mL
